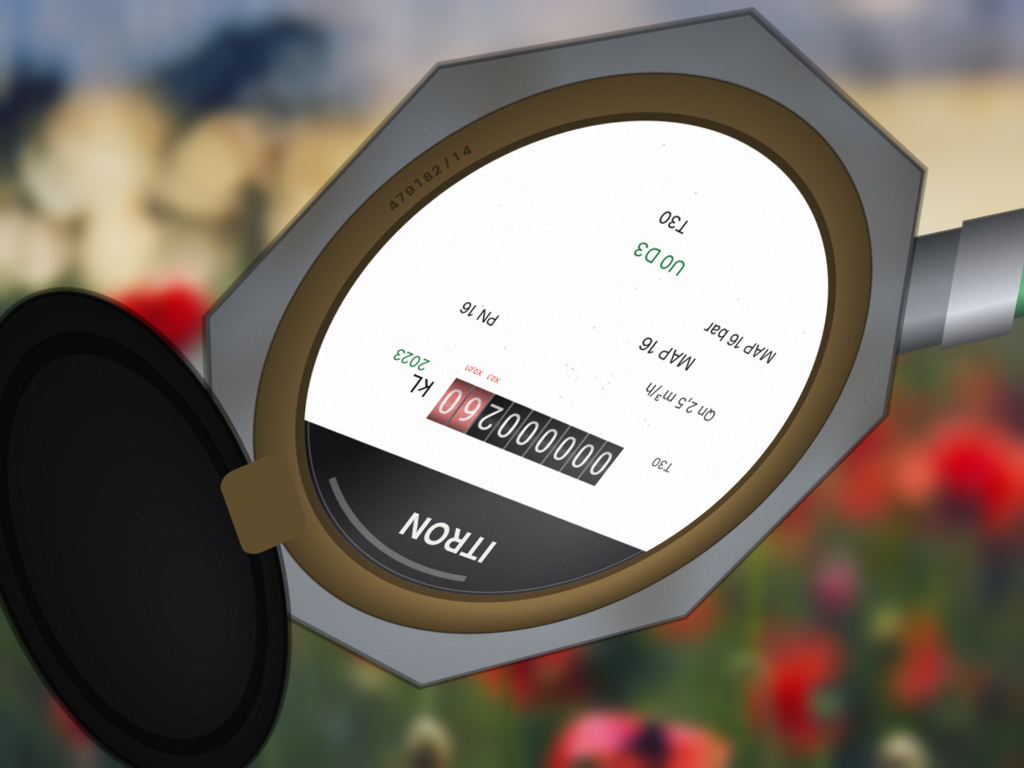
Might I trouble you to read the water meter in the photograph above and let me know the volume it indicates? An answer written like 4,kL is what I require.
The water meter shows 2.60,kL
